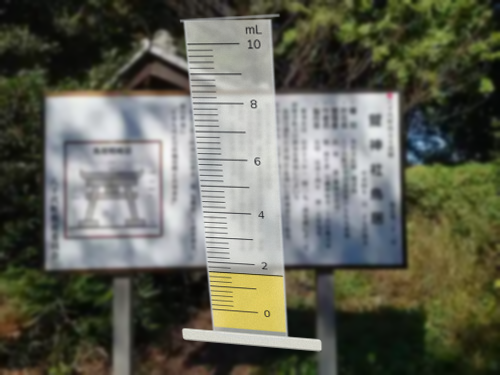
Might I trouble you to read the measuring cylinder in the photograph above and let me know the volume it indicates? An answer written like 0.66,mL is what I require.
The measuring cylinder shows 1.6,mL
